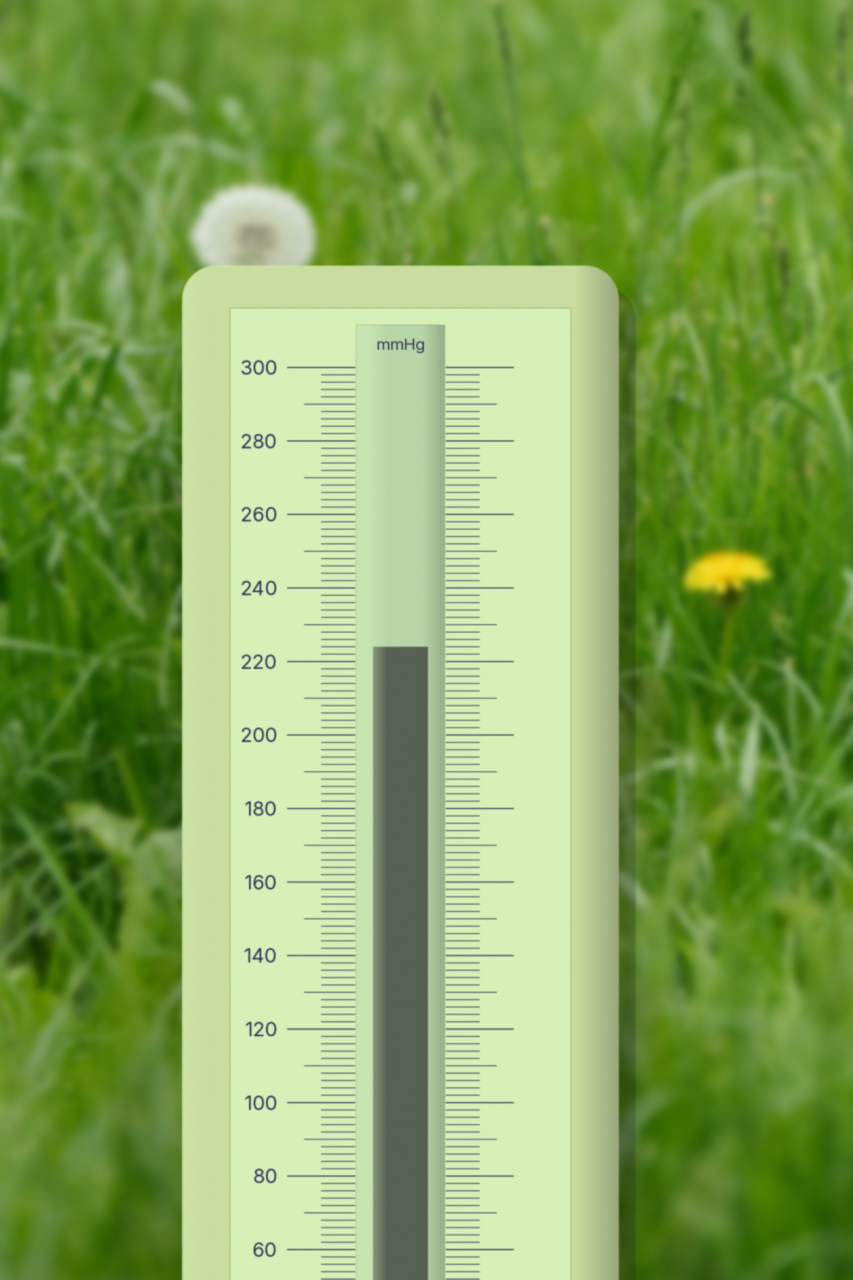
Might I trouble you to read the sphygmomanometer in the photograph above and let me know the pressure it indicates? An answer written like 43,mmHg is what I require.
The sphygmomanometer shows 224,mmHg
